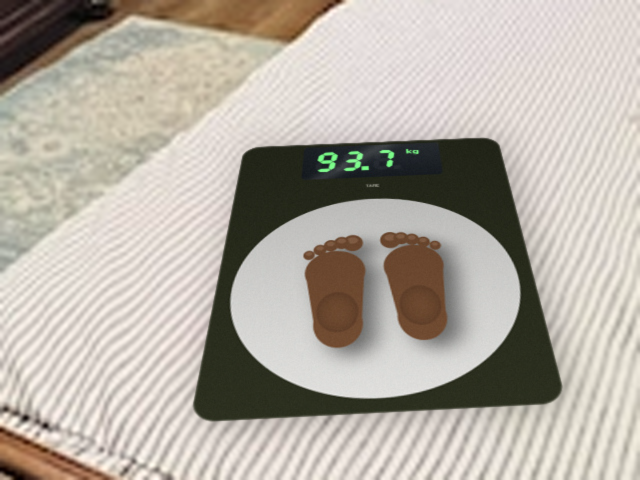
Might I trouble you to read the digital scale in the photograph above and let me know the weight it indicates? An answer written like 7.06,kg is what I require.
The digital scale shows 93.7,kg
